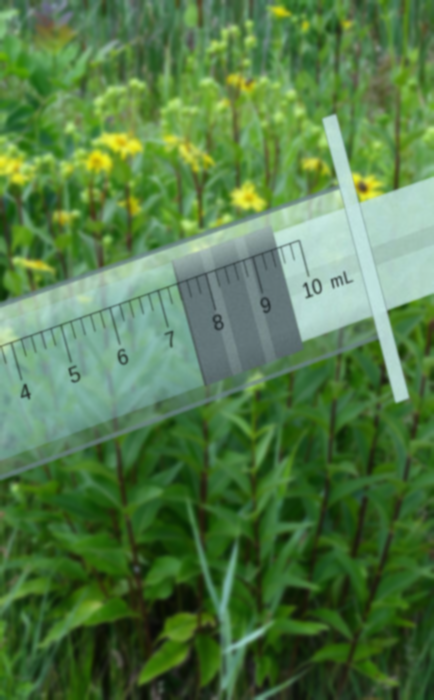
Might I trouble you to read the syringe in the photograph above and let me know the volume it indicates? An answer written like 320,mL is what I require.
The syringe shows 7.4,mL
